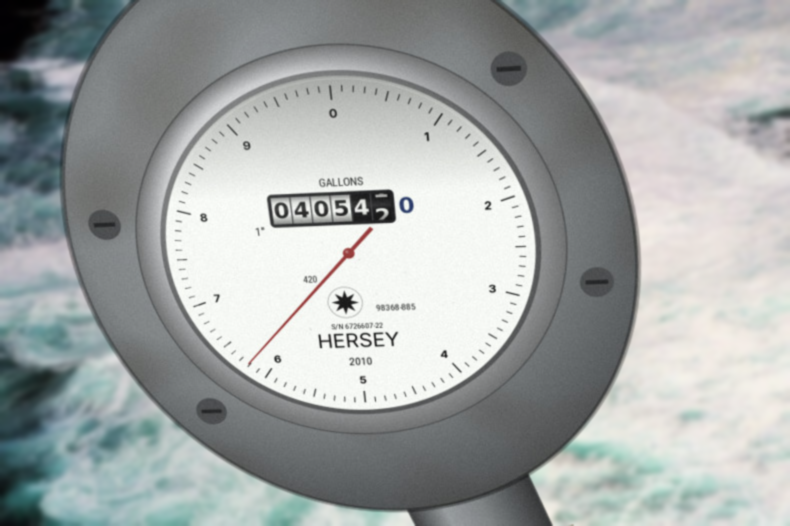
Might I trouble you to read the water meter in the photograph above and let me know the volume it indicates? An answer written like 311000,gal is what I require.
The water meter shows 405416.2,gal
